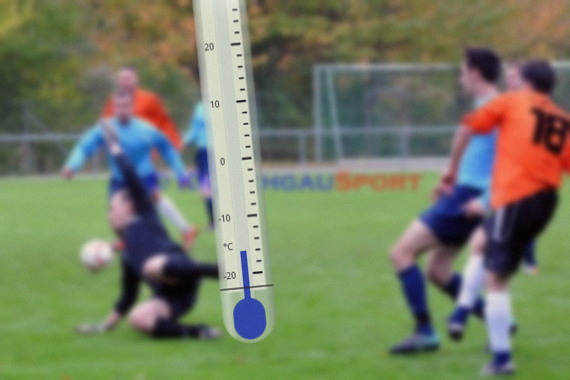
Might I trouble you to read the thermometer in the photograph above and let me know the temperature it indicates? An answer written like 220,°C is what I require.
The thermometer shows -16,°C
